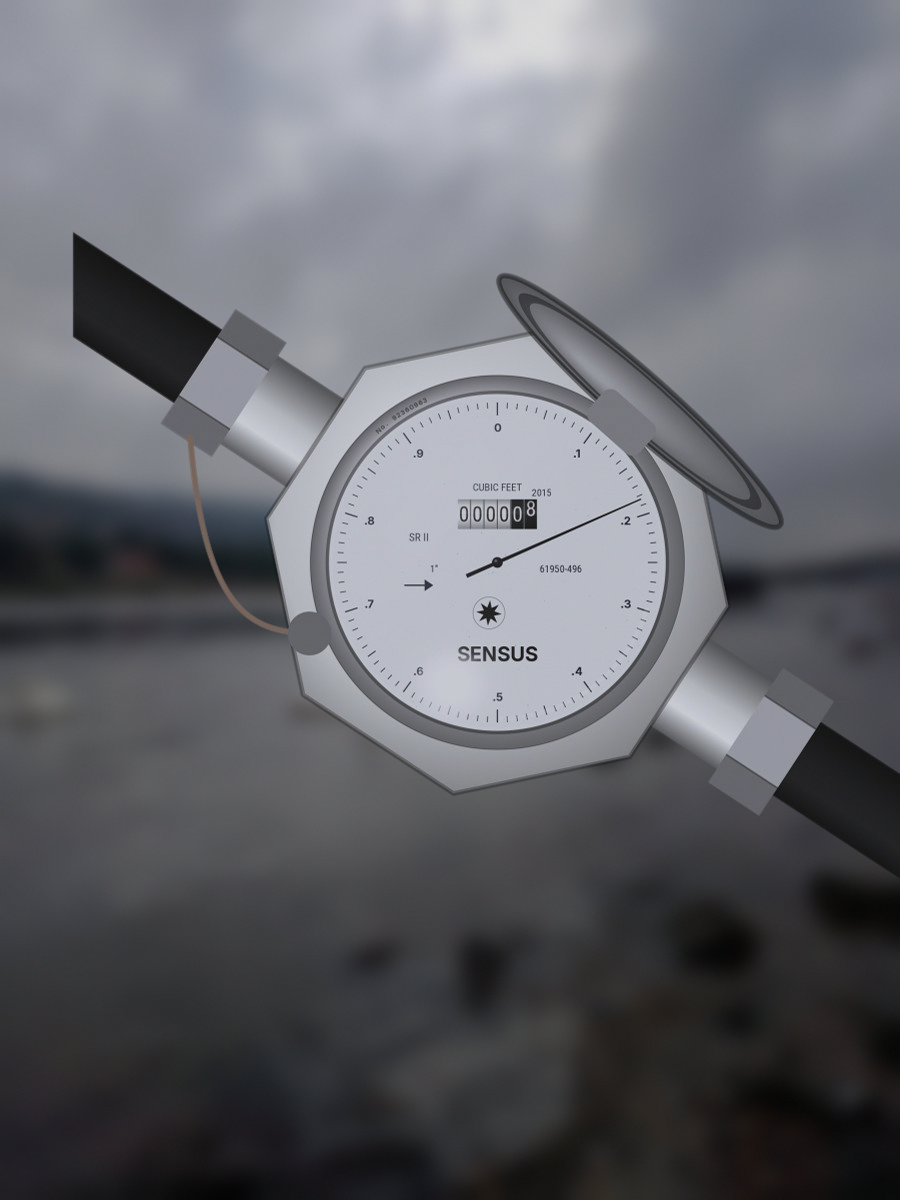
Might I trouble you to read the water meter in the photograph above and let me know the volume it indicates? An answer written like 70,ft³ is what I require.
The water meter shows 8.18,ft³
